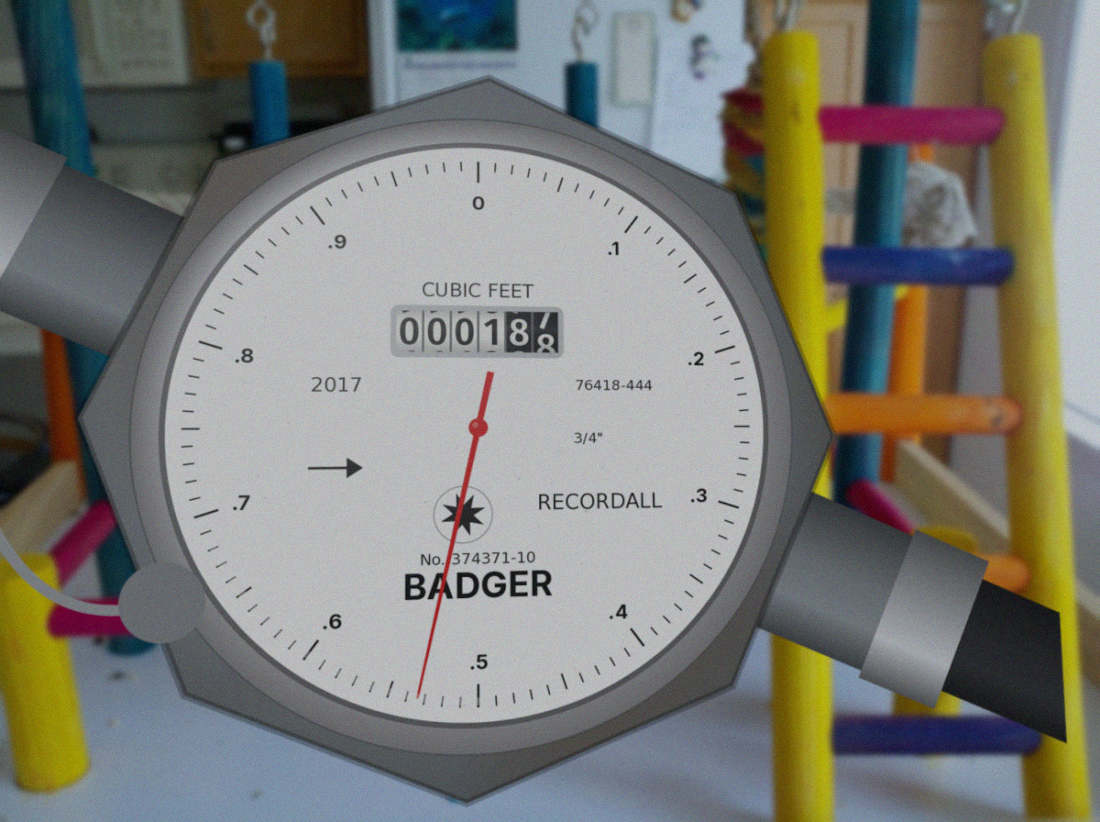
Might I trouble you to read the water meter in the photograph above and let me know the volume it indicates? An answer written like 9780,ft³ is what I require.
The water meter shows 187.53,ft³
